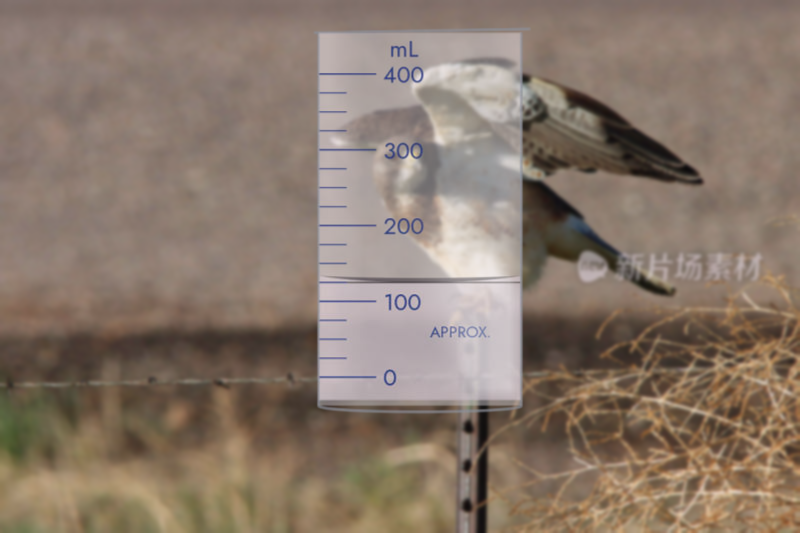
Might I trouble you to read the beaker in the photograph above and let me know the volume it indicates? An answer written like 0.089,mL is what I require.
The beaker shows 125,mL
